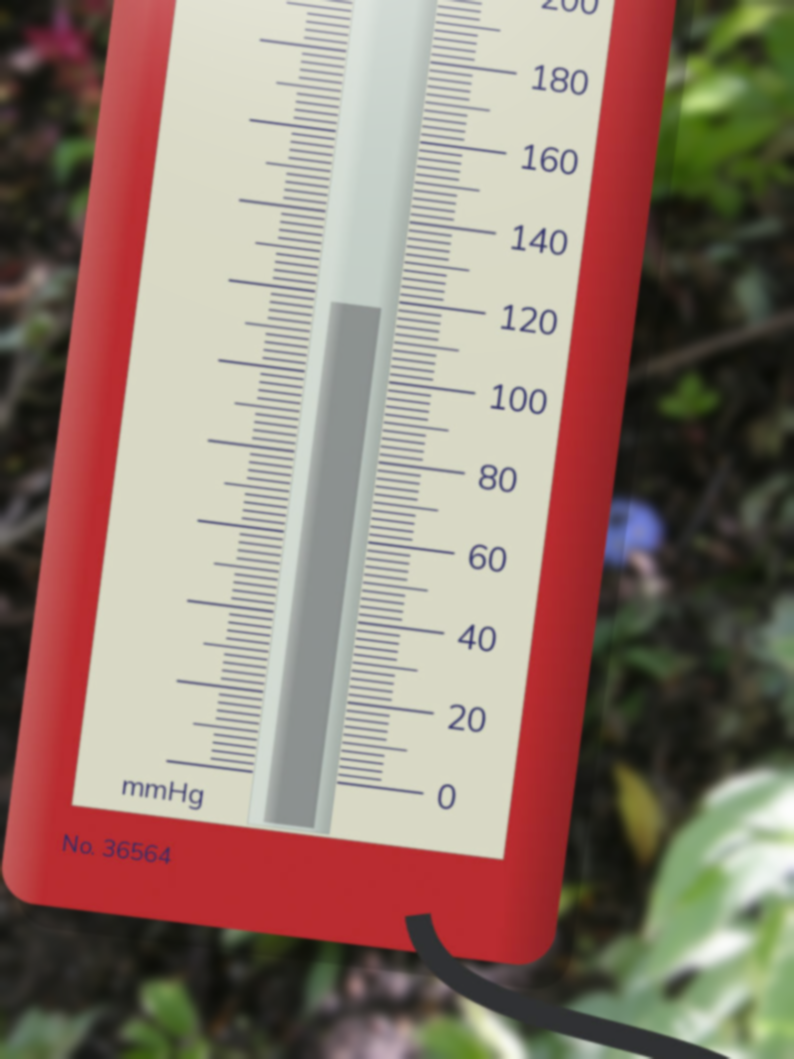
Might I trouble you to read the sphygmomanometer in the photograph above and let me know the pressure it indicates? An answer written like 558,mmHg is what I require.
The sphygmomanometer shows 118,mmHg
